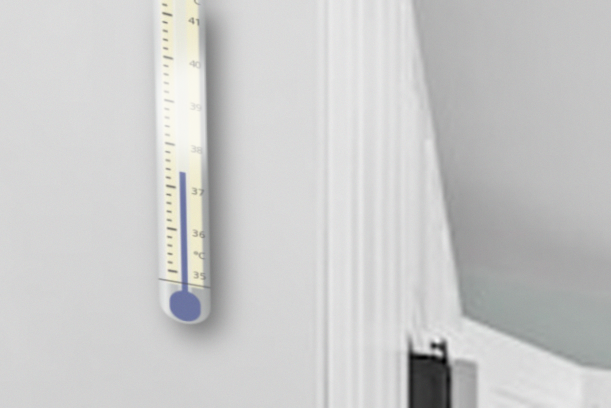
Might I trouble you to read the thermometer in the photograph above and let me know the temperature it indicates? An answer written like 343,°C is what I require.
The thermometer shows 37.4,°C
